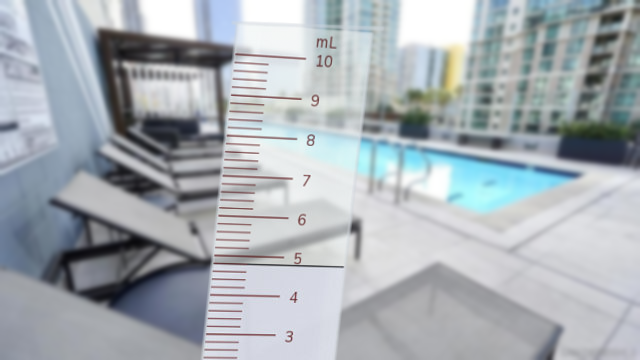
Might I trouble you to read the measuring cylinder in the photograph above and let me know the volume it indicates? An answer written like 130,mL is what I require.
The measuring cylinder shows 4.8,mL
